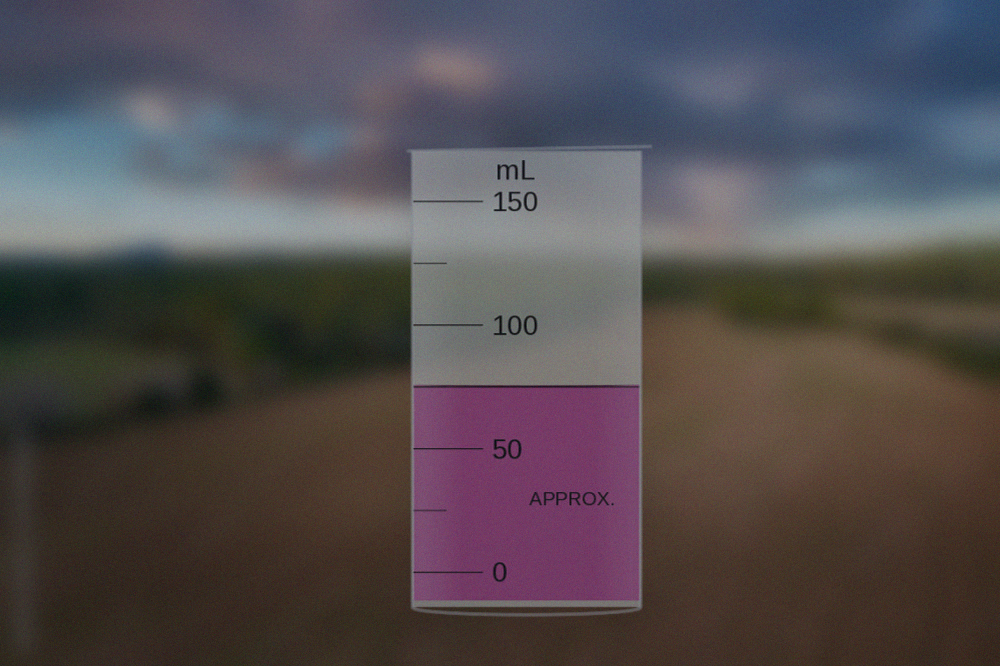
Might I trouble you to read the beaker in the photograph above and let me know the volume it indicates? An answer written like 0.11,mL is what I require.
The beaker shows 75,mL
